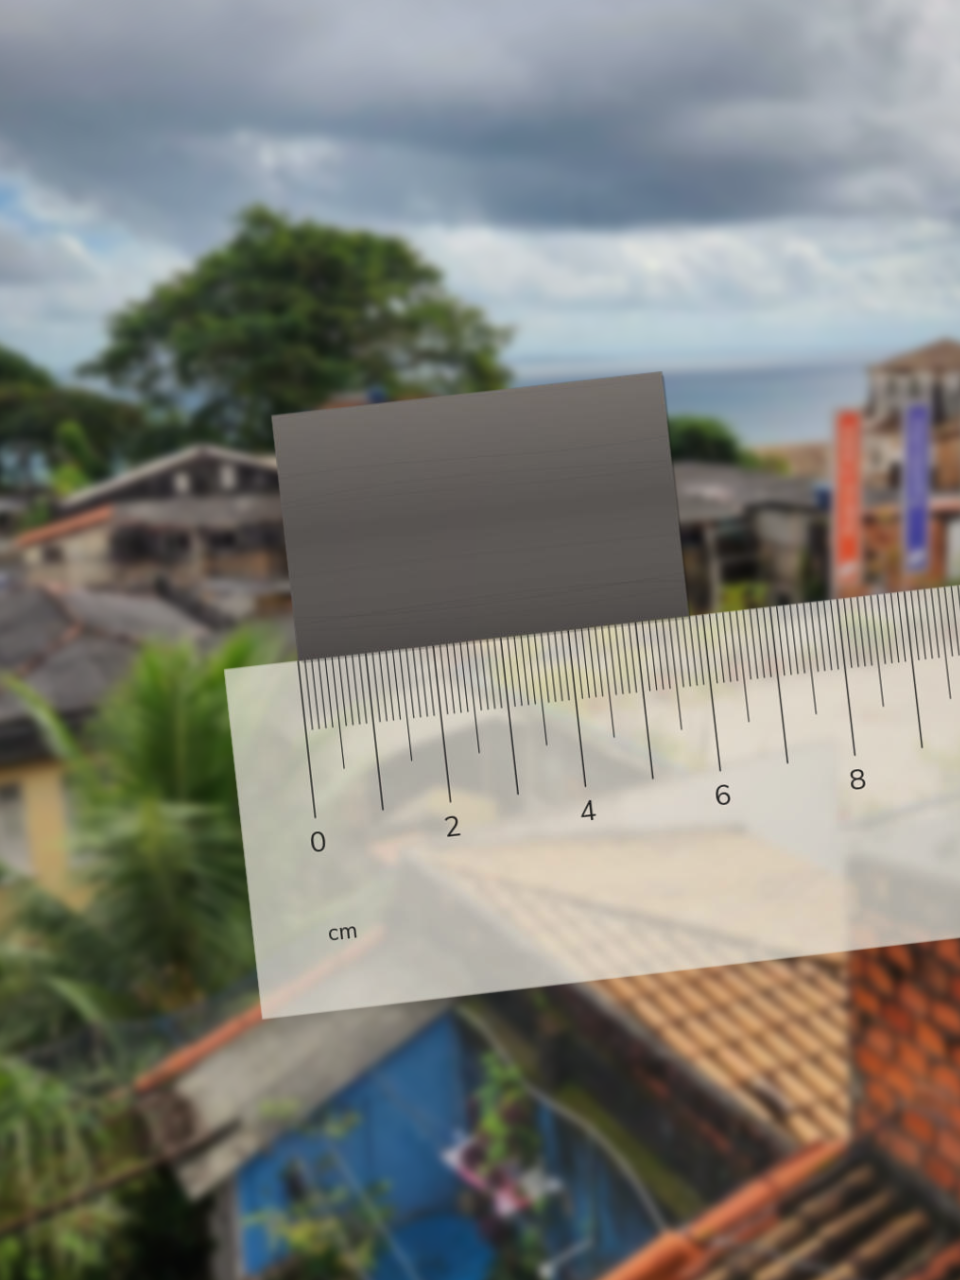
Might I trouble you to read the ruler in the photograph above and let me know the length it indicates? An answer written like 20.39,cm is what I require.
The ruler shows 5.8,cm
